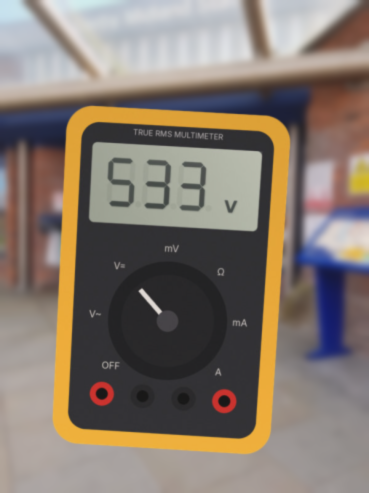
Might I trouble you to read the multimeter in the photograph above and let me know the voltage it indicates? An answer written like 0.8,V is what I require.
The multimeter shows 533,V
